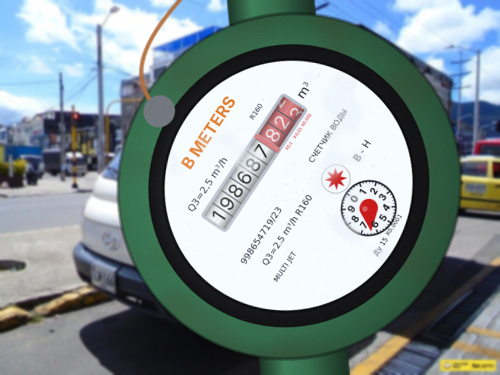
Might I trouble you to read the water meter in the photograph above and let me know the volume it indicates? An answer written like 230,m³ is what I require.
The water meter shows 198687.8226,m³
